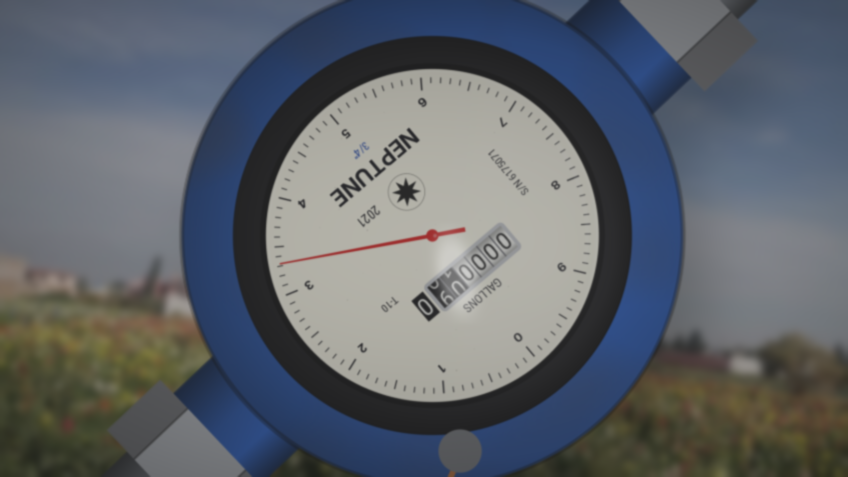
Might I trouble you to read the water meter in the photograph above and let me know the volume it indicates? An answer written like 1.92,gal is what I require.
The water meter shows 93.3,gal
